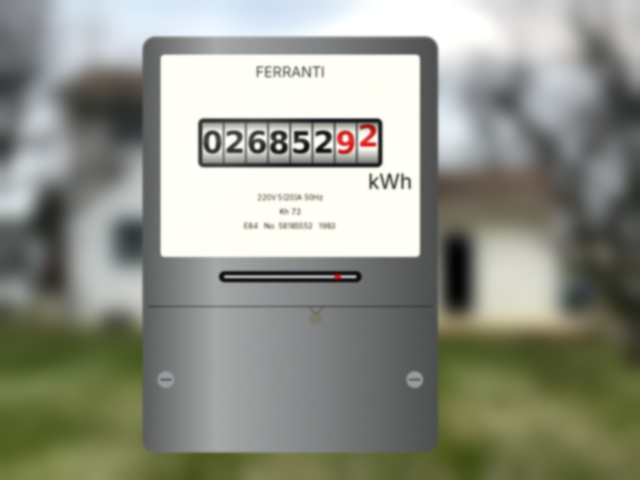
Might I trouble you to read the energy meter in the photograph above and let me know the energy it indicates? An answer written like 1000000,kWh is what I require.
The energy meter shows 26852.92,kWh
